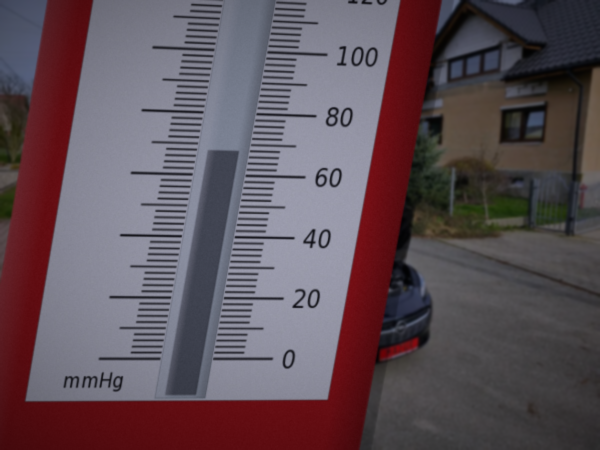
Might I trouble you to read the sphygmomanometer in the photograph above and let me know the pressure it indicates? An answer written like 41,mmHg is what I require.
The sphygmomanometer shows 68,mmHg
